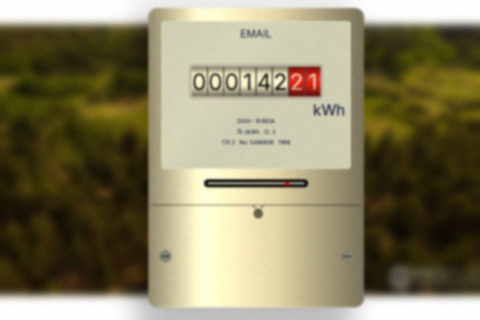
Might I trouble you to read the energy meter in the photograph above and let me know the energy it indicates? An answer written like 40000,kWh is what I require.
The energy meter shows 142.21,kWh
